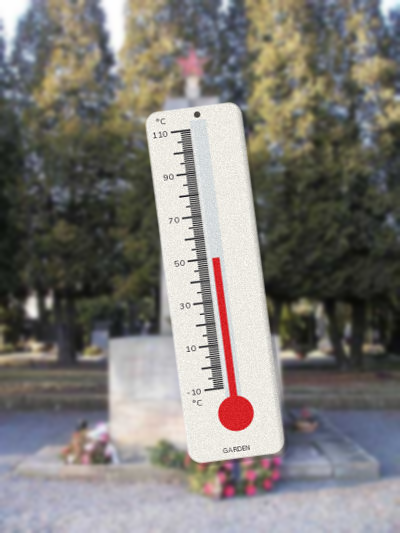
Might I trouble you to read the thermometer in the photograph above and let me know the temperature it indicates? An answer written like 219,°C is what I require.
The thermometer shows 50,°C
